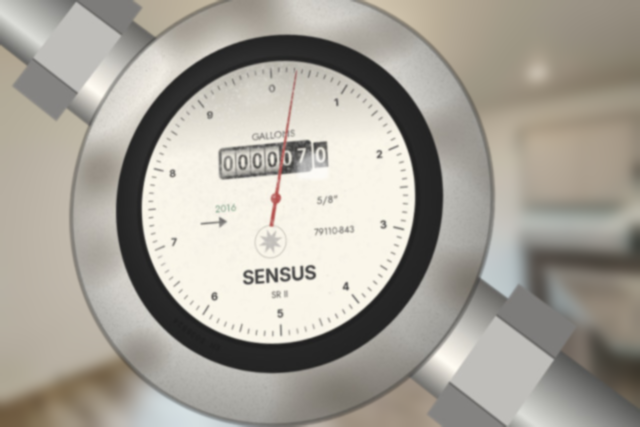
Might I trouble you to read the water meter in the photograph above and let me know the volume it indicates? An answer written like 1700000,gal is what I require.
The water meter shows 70.3,gal
